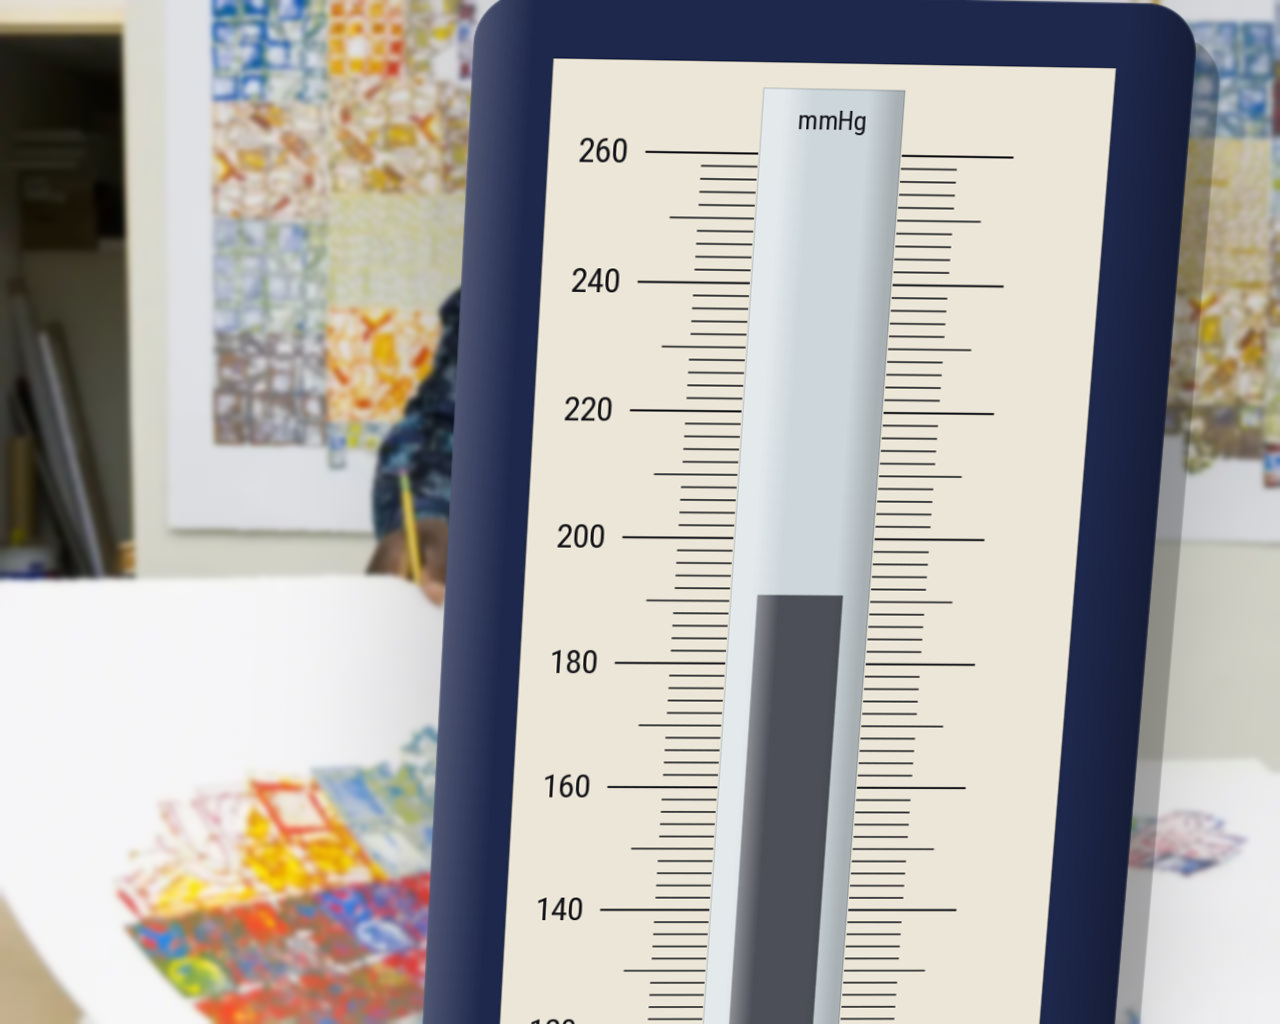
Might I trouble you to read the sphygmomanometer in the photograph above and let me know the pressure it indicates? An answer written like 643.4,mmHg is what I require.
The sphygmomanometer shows 191,mmHg
